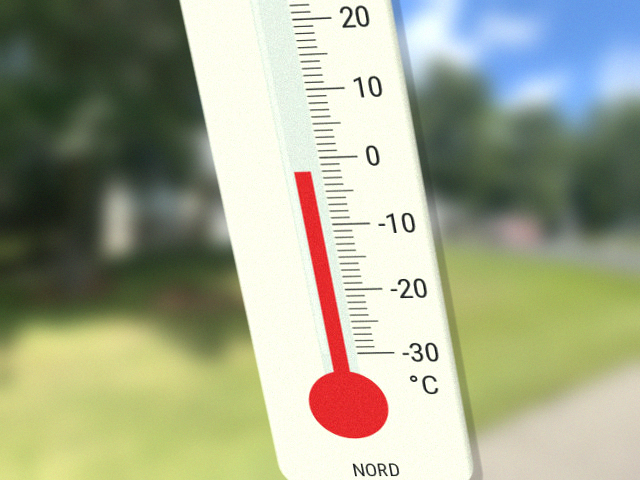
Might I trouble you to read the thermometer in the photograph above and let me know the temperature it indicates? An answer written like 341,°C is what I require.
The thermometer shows -2,°C
